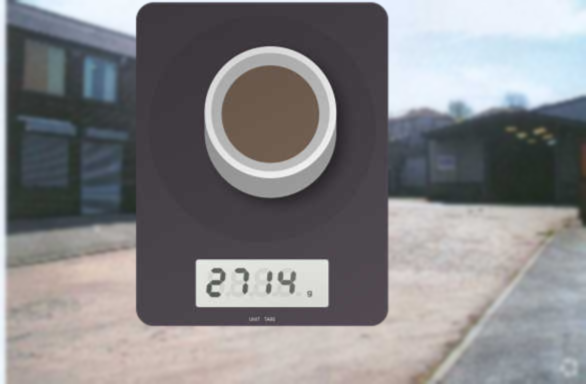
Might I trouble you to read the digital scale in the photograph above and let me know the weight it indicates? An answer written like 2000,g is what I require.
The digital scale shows 2714,g
